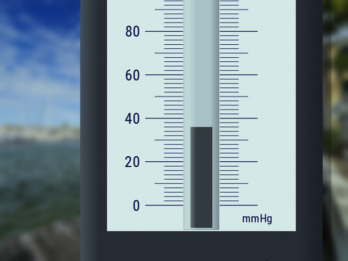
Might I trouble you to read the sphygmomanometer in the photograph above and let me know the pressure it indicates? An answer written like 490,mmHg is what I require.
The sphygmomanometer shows 36,mmHg
